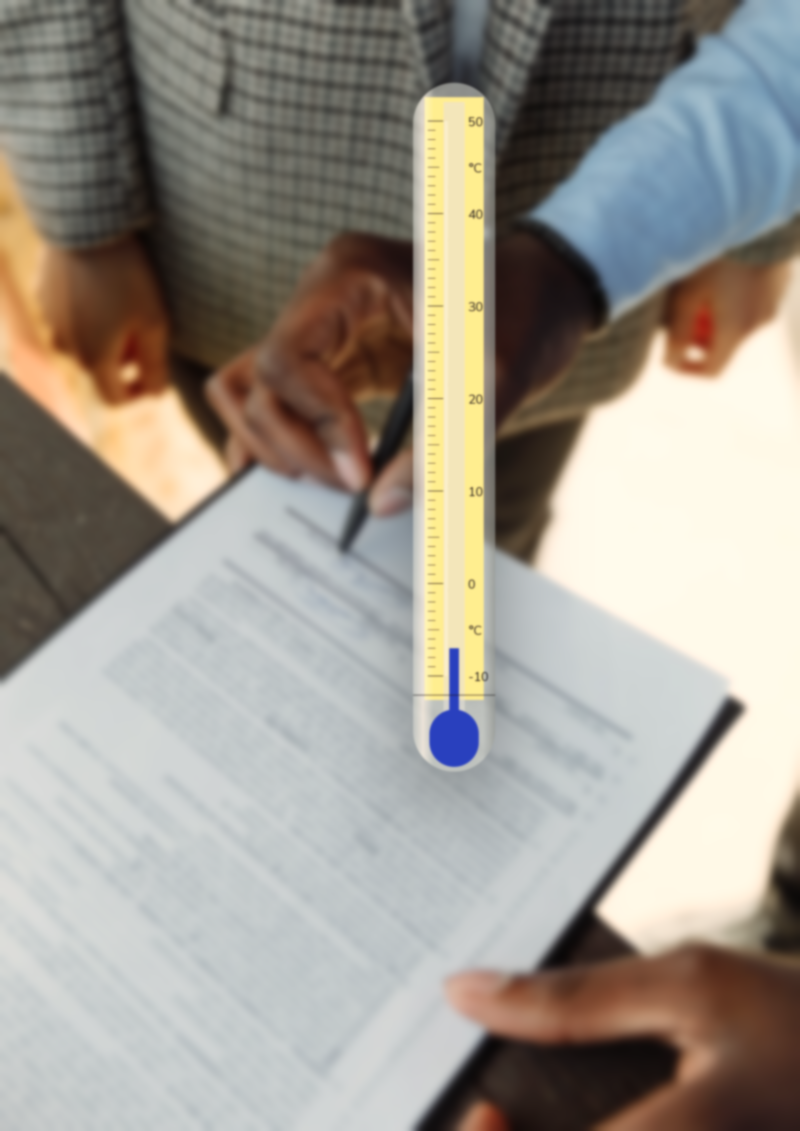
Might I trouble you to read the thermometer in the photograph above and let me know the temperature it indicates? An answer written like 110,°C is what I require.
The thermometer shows -7,°C
